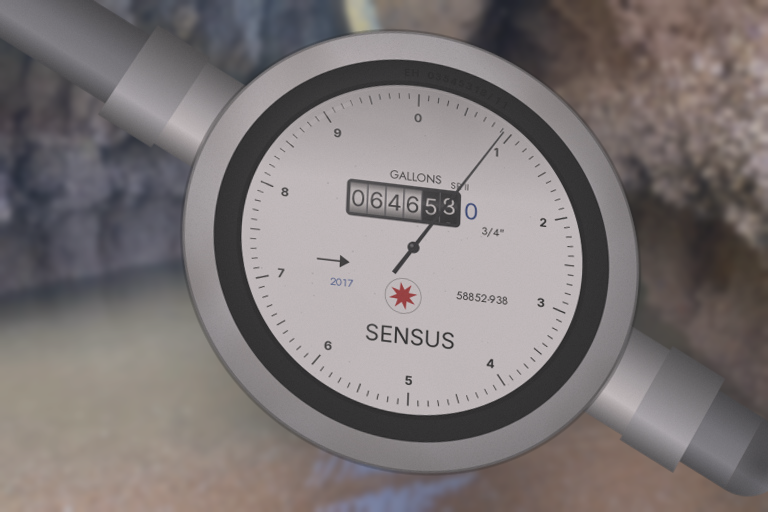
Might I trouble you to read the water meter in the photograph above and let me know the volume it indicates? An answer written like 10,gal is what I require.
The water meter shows 646580.9,gal
